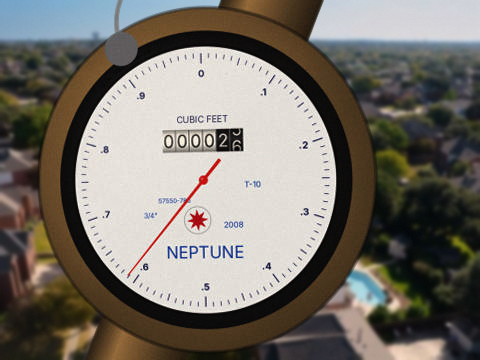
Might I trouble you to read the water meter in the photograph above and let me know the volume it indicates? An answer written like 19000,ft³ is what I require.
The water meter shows 25.61,ft³
